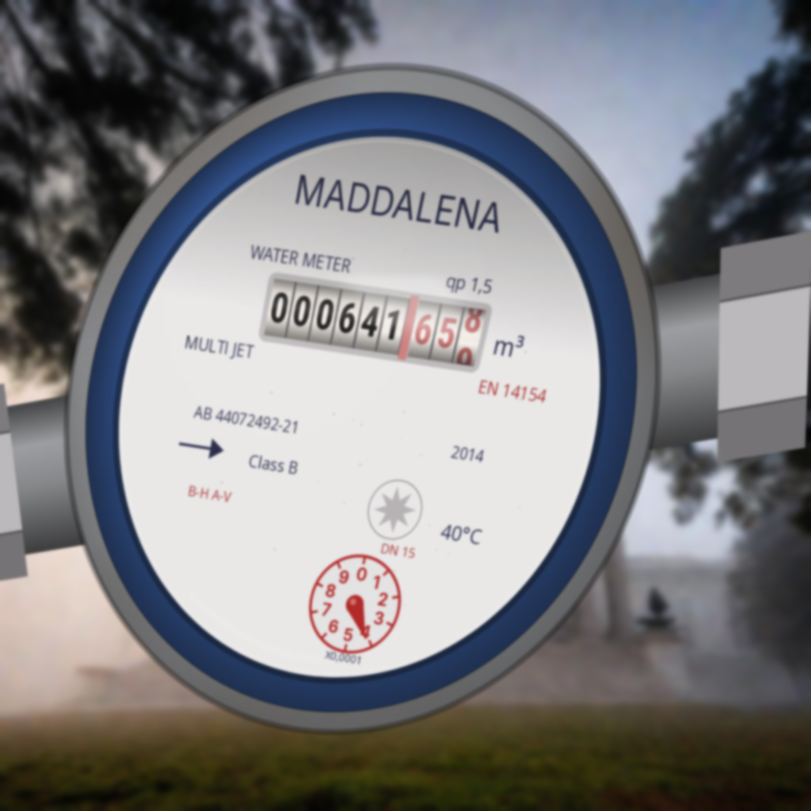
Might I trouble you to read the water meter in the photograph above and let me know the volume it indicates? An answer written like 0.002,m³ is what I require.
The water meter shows 641.6584,m³
